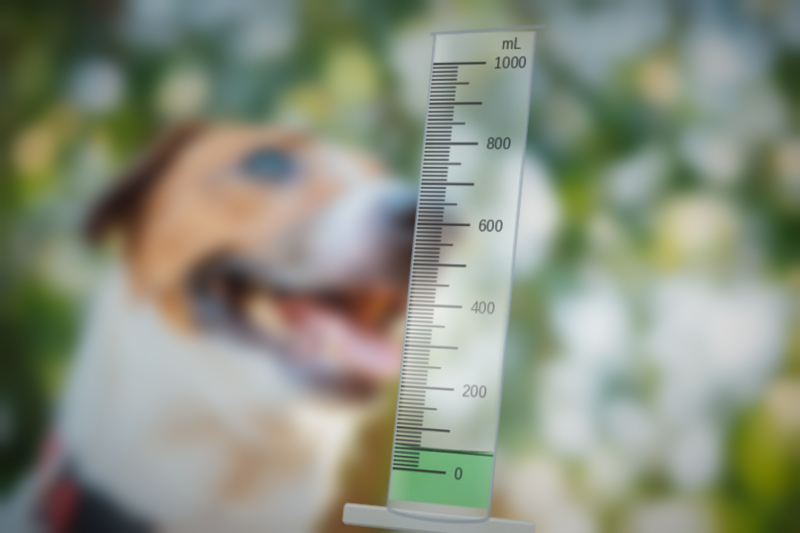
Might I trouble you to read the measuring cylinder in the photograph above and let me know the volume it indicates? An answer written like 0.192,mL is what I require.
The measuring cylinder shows 50,mL
